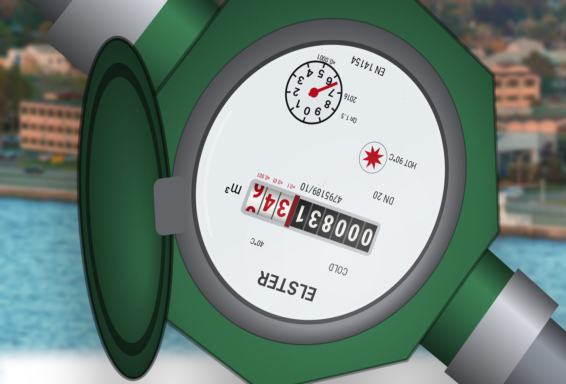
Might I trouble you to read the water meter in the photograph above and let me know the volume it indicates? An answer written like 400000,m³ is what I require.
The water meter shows 831.3456,m³
